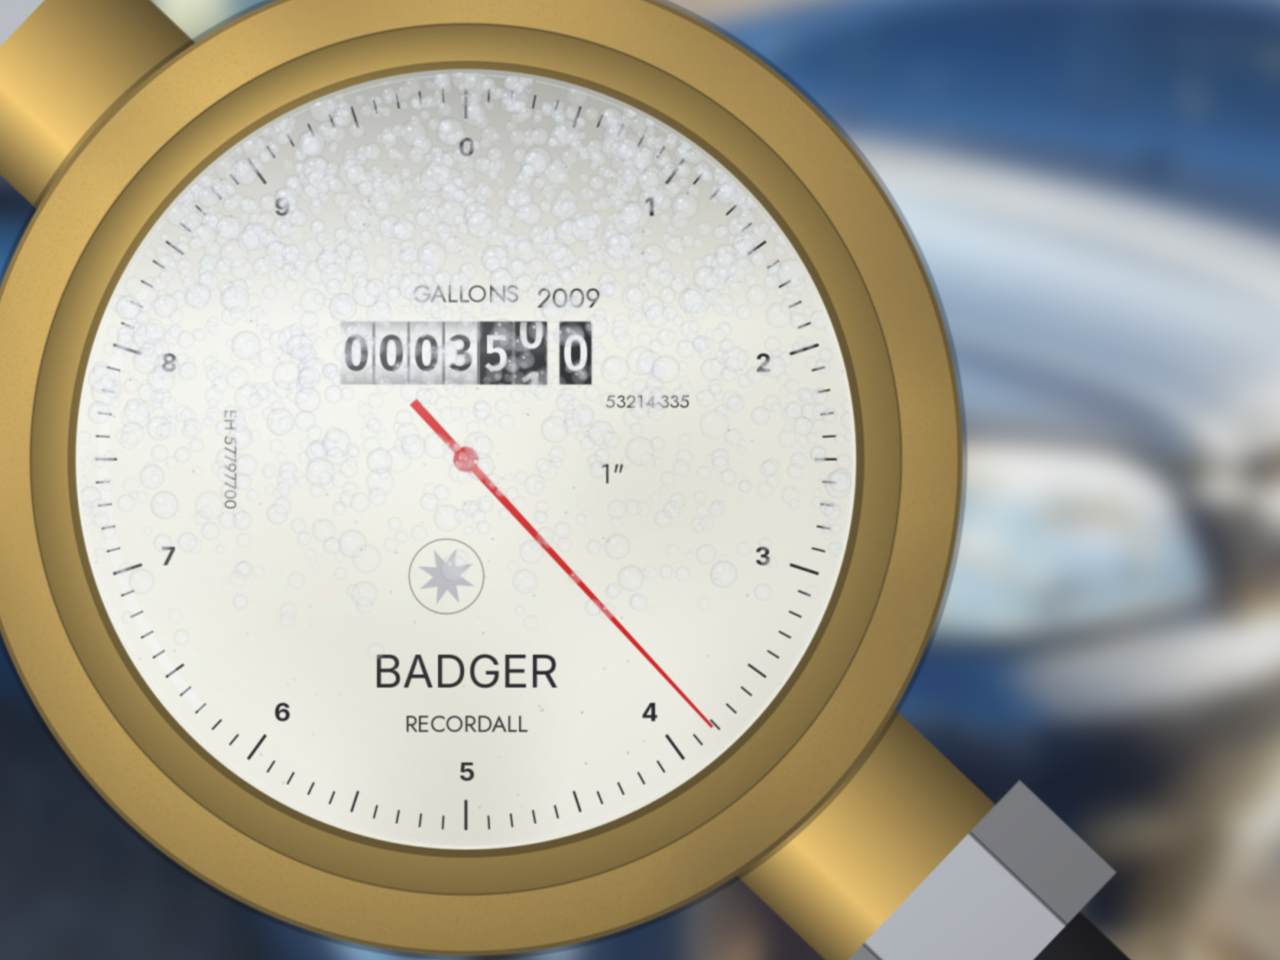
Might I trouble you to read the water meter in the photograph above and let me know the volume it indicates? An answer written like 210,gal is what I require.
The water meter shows 3503.8,gal
